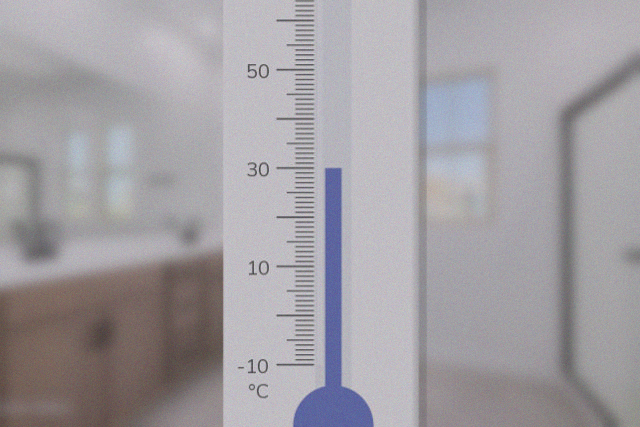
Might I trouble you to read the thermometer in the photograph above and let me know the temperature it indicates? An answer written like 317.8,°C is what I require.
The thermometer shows 30,°C
